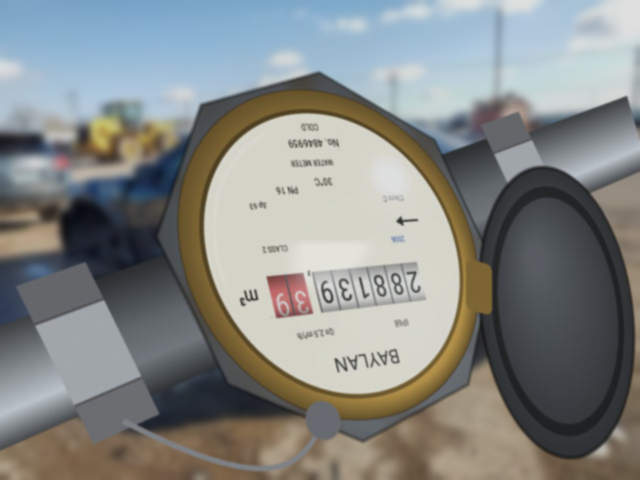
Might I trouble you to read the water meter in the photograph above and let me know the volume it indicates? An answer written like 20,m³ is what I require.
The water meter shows 288139.39,m³
